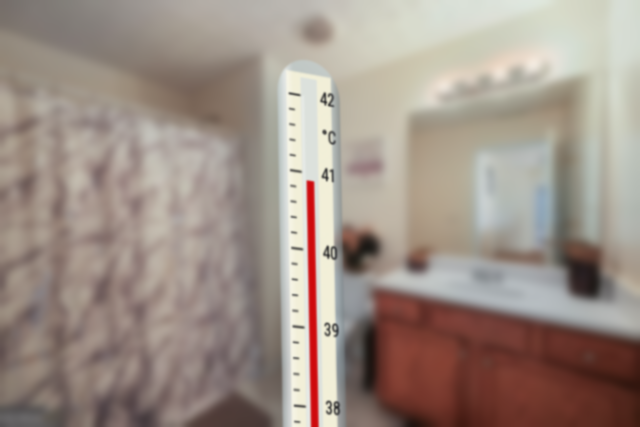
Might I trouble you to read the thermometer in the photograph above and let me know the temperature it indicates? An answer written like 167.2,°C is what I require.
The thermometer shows 40.9,°C
